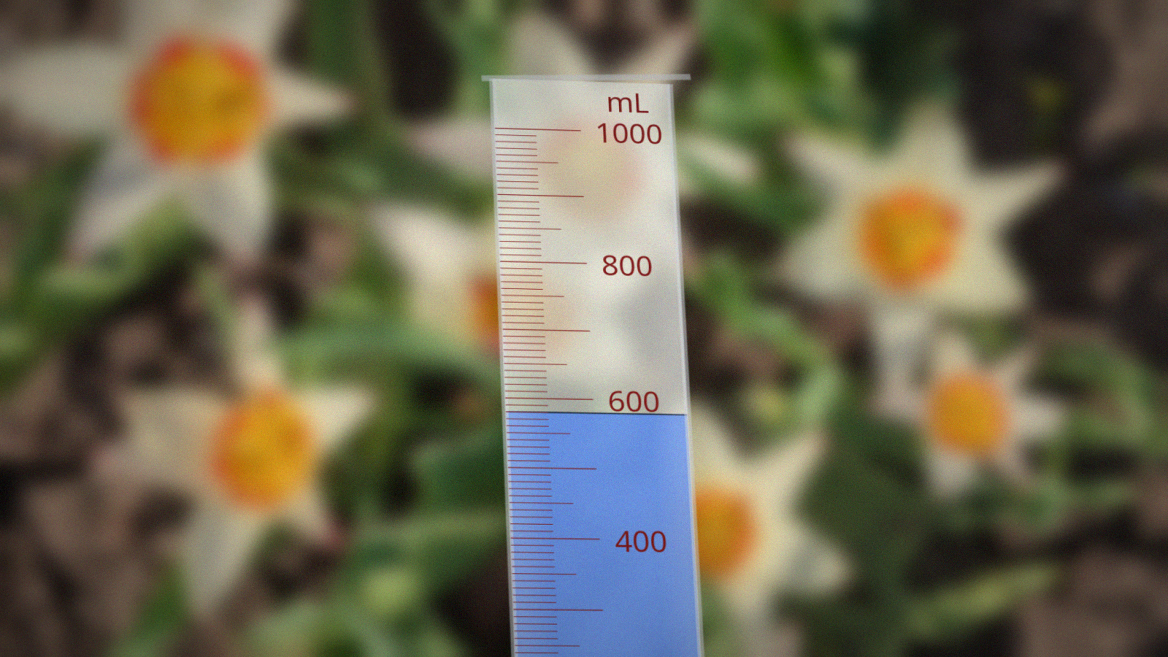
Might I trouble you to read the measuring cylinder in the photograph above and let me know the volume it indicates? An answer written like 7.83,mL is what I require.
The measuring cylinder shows 580,mL
